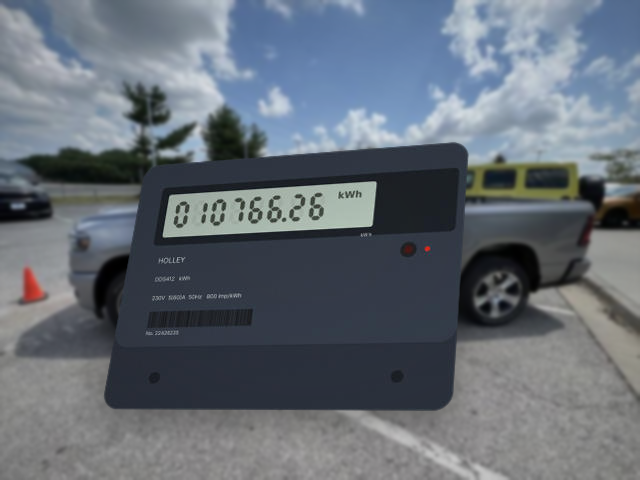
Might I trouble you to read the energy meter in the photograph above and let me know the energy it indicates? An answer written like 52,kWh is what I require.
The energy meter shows 10766.26,kWh
